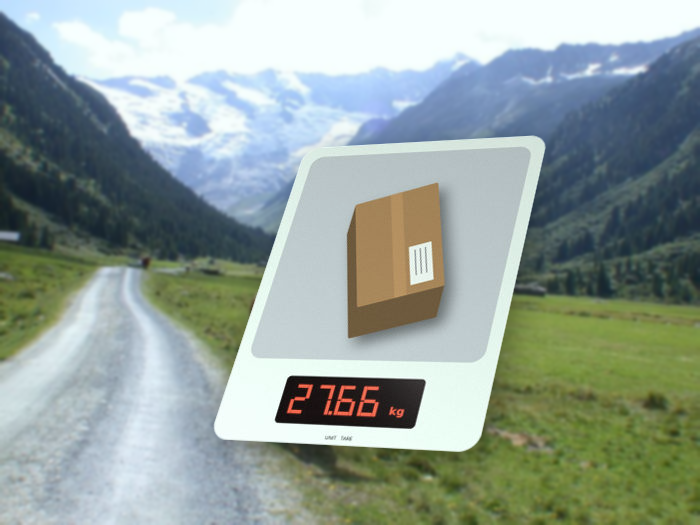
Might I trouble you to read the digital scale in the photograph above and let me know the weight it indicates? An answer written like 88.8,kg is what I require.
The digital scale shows 27.66,kg
